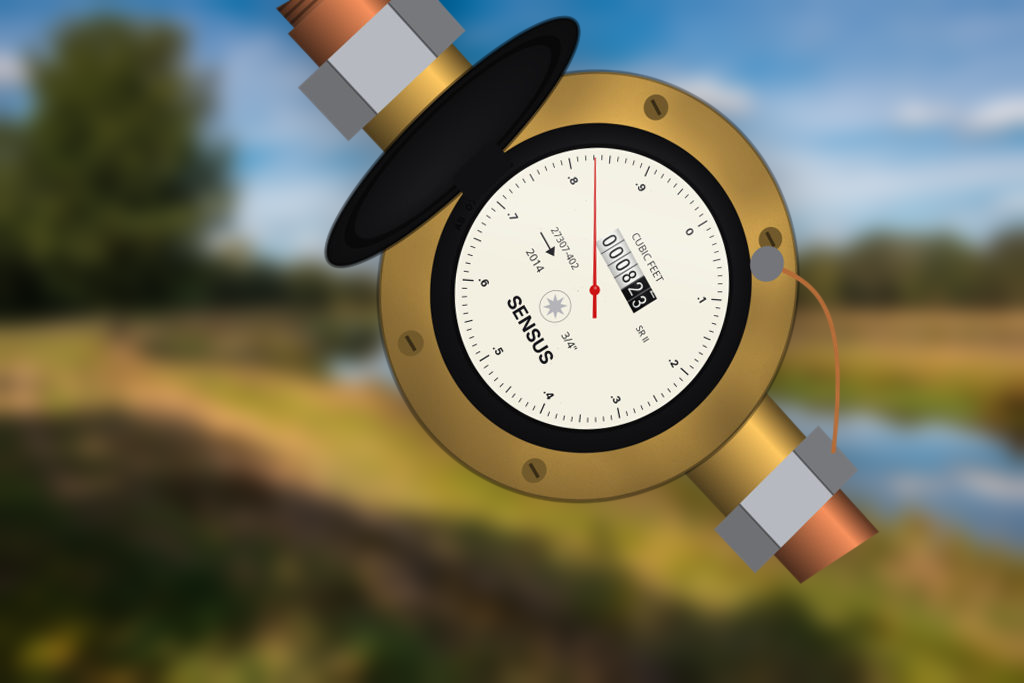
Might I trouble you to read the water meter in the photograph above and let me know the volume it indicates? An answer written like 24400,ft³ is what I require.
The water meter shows 822.83,ft³
